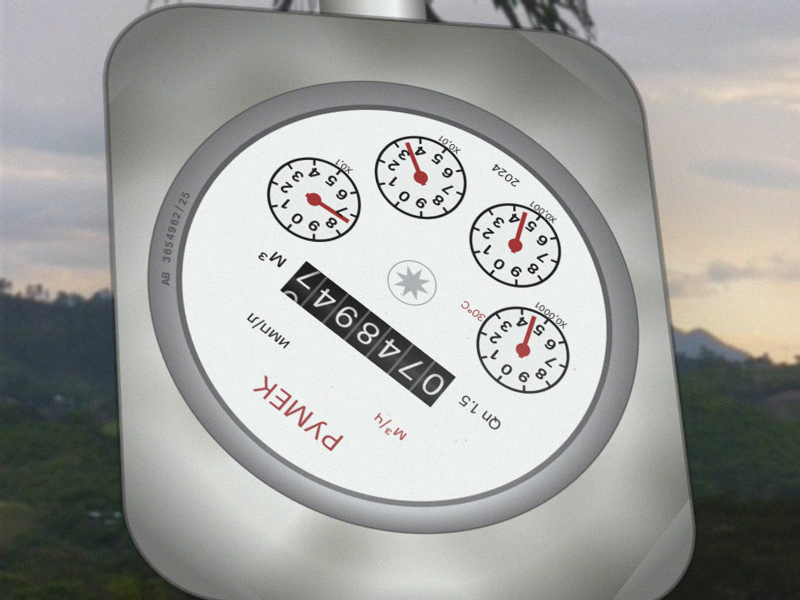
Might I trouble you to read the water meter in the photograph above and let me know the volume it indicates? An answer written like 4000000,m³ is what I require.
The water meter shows 748946.7344,m³
